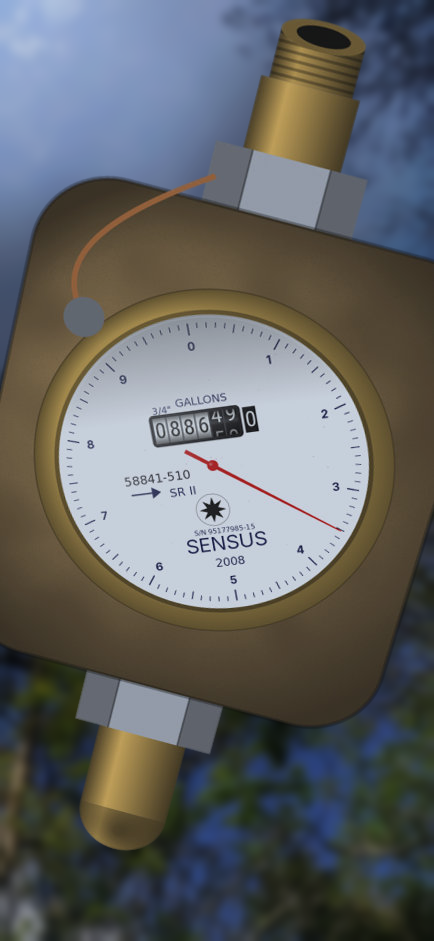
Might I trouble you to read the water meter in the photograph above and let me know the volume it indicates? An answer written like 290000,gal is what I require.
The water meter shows 886493.5,gal
